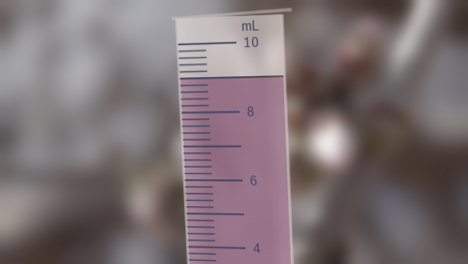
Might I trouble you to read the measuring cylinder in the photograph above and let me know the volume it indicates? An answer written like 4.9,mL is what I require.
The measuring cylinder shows 9,mL
